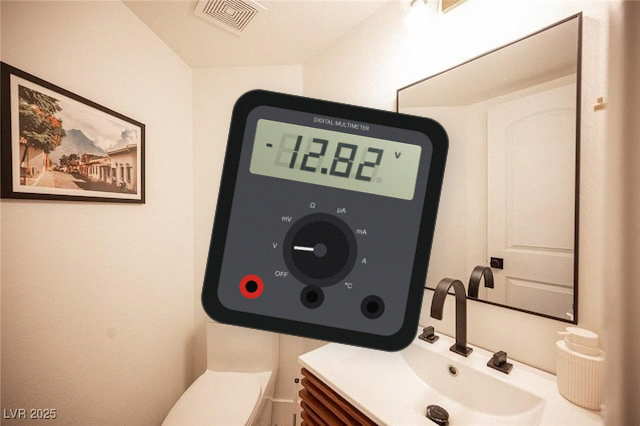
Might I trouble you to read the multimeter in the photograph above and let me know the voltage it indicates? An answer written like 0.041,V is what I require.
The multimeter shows -12.82,V
